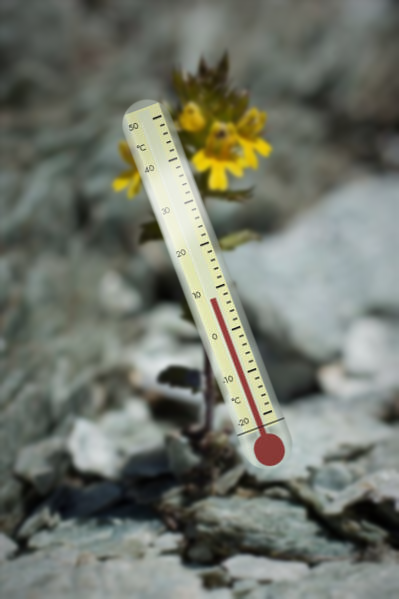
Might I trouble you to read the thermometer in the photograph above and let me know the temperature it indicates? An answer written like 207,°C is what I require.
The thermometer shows 8,°C
